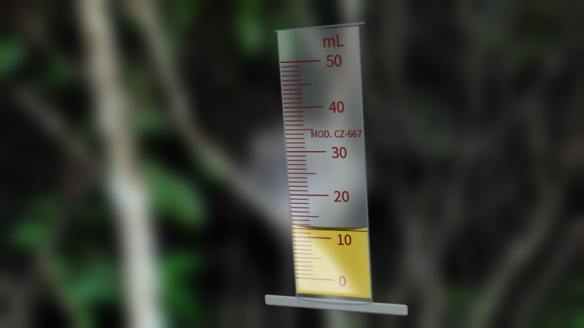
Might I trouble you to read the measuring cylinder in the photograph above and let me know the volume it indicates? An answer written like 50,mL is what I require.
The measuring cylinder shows 12,mL
